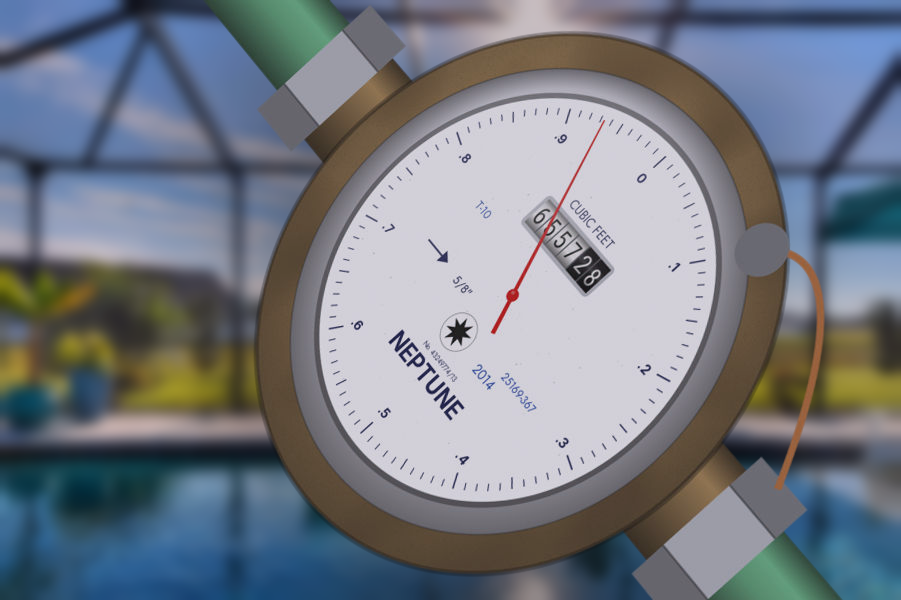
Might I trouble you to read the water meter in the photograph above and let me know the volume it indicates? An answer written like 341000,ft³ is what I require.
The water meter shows 655727.93,ft³
